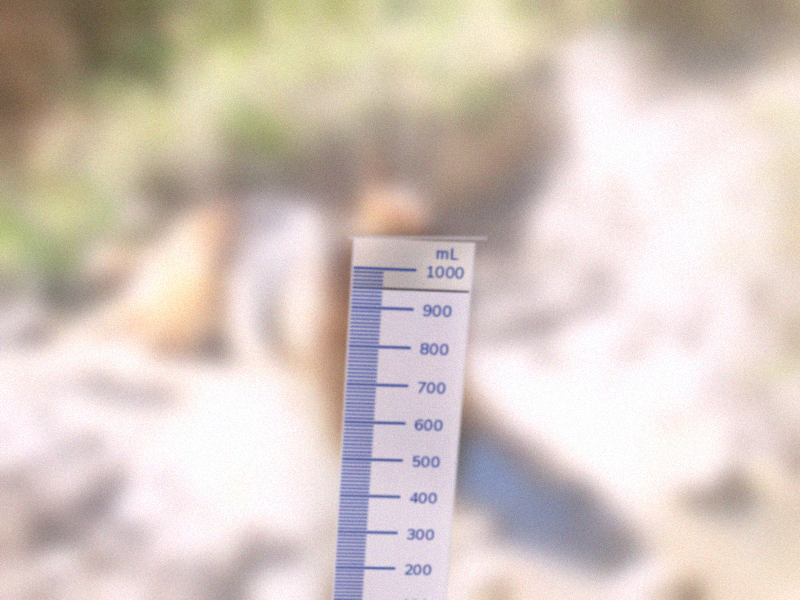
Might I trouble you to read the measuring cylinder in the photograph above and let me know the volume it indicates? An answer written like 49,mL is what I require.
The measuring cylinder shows 950,mL
